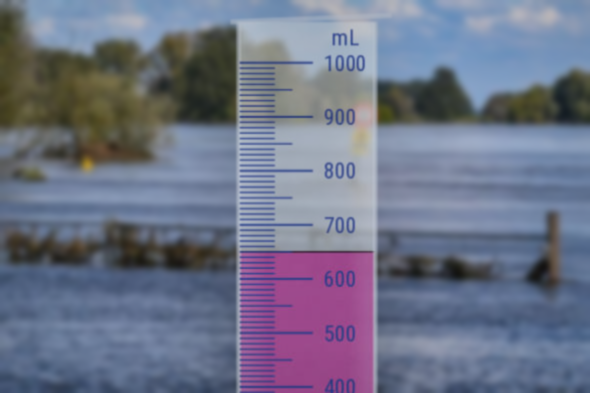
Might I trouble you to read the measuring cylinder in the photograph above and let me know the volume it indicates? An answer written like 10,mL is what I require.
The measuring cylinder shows 650,mL
